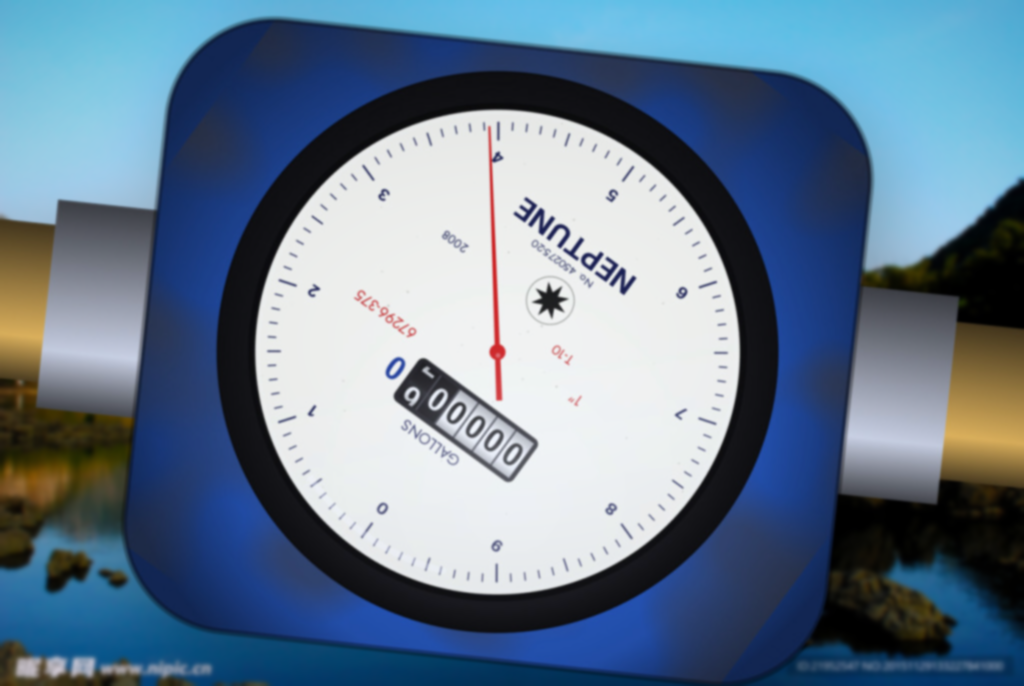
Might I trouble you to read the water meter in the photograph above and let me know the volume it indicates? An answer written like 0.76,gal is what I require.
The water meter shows 63.9,gal
